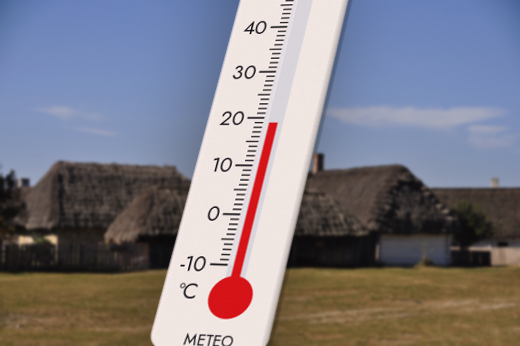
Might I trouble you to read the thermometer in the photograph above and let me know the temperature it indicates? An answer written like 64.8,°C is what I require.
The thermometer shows 19,°C
